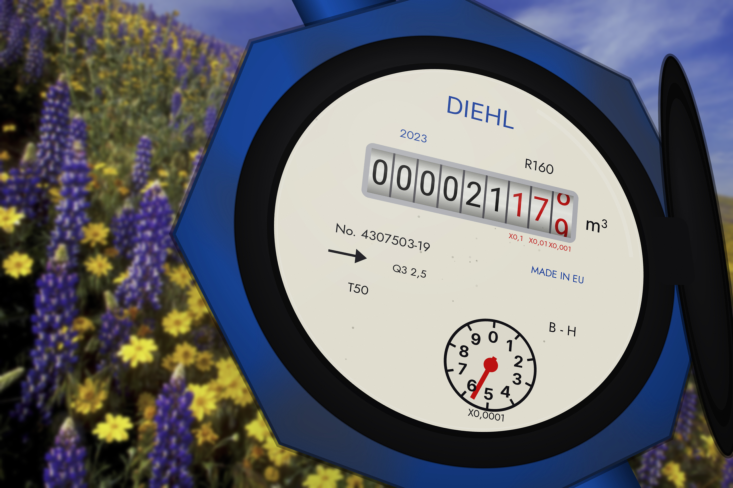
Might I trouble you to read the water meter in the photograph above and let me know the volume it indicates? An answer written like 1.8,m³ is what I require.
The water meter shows 21.1785,m³
